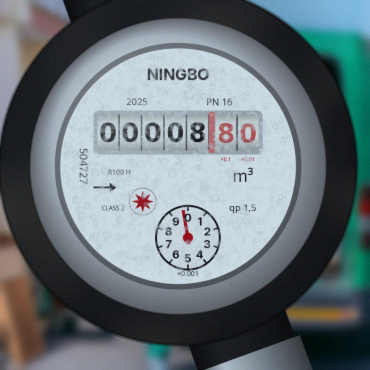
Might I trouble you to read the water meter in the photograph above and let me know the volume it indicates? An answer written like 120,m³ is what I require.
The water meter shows 8.799,m³
